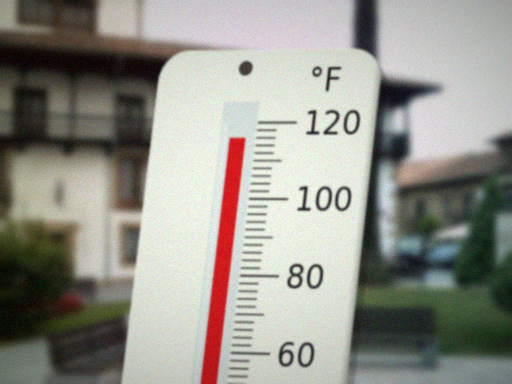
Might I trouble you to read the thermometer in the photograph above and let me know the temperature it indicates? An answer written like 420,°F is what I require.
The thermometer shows 116,°F
